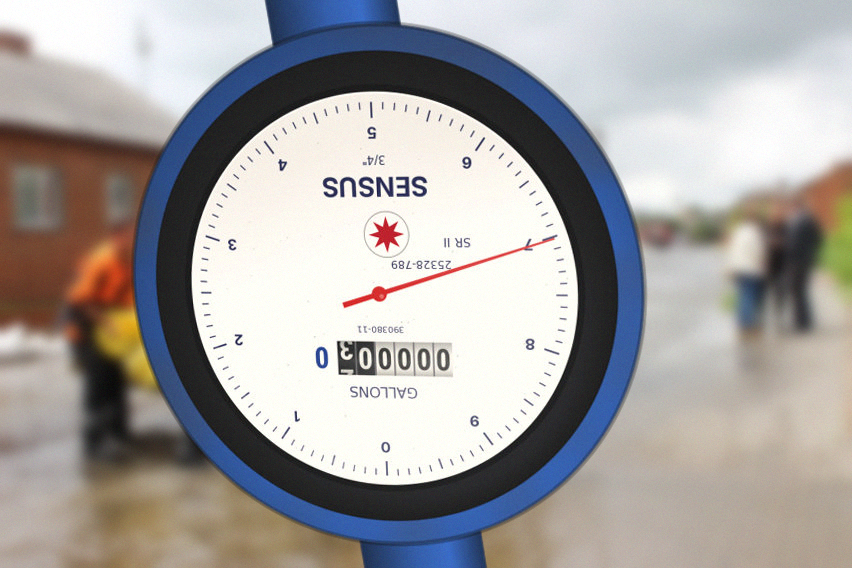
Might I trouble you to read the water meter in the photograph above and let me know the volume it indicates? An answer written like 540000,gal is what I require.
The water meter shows 27.0,gal
